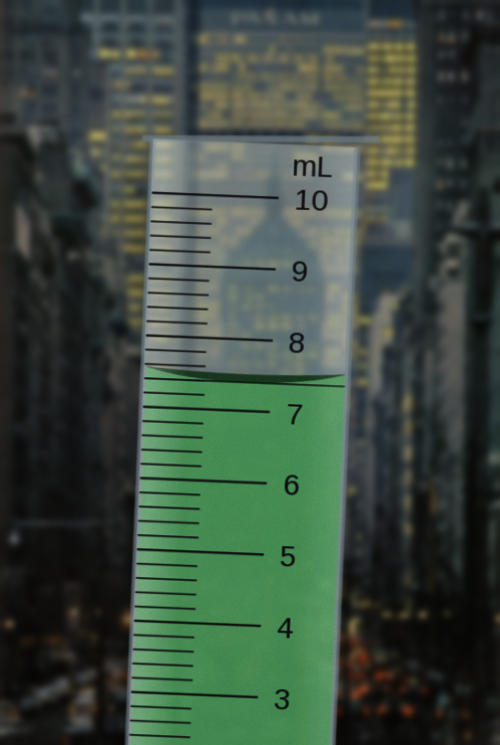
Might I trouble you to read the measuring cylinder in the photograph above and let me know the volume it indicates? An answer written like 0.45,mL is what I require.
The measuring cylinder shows 7.4,mL
